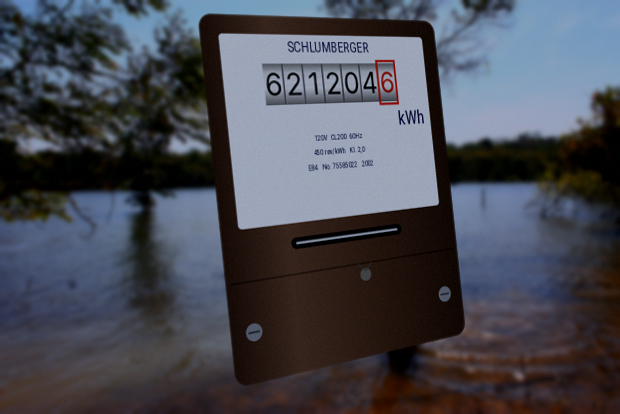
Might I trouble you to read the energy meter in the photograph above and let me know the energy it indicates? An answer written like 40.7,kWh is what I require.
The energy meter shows 621204.6,kWh
